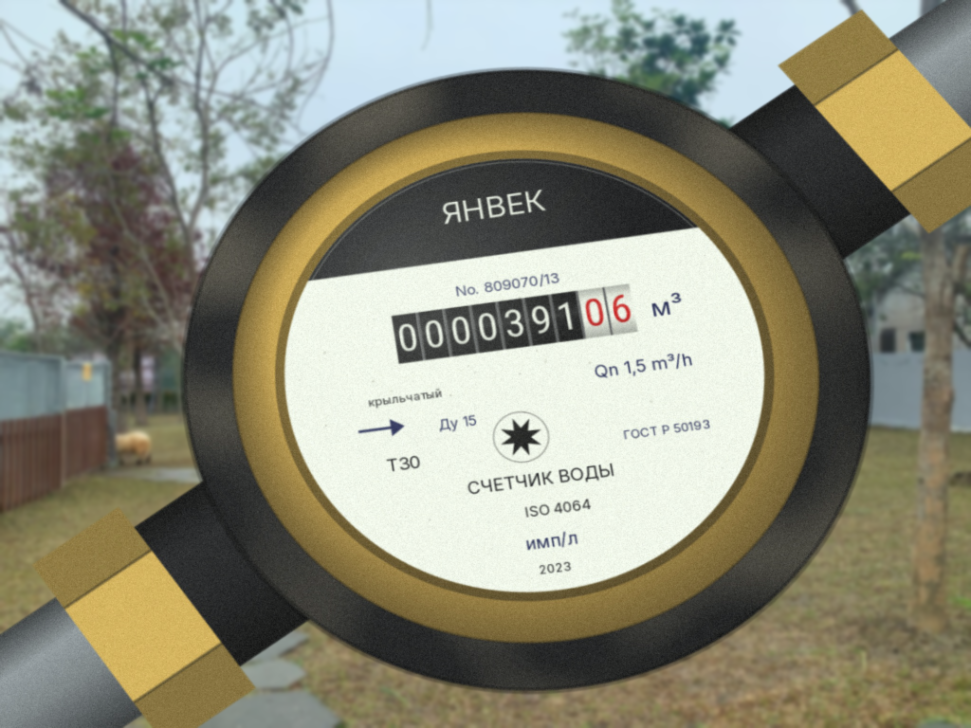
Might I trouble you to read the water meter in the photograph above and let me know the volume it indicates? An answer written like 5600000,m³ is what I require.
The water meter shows 391.06,m³
